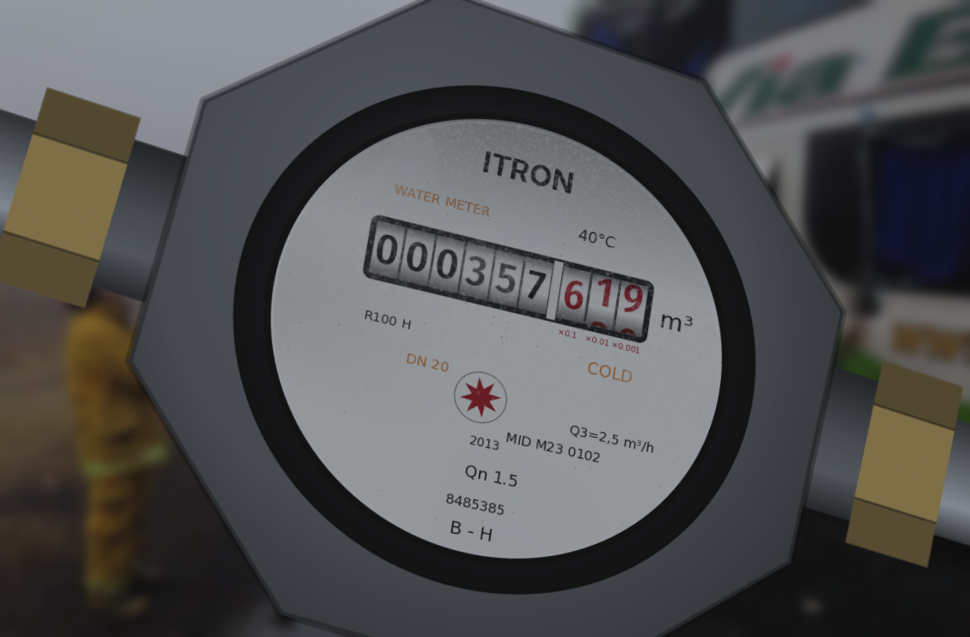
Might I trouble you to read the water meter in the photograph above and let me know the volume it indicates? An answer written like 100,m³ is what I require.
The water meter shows 357.619,m³
